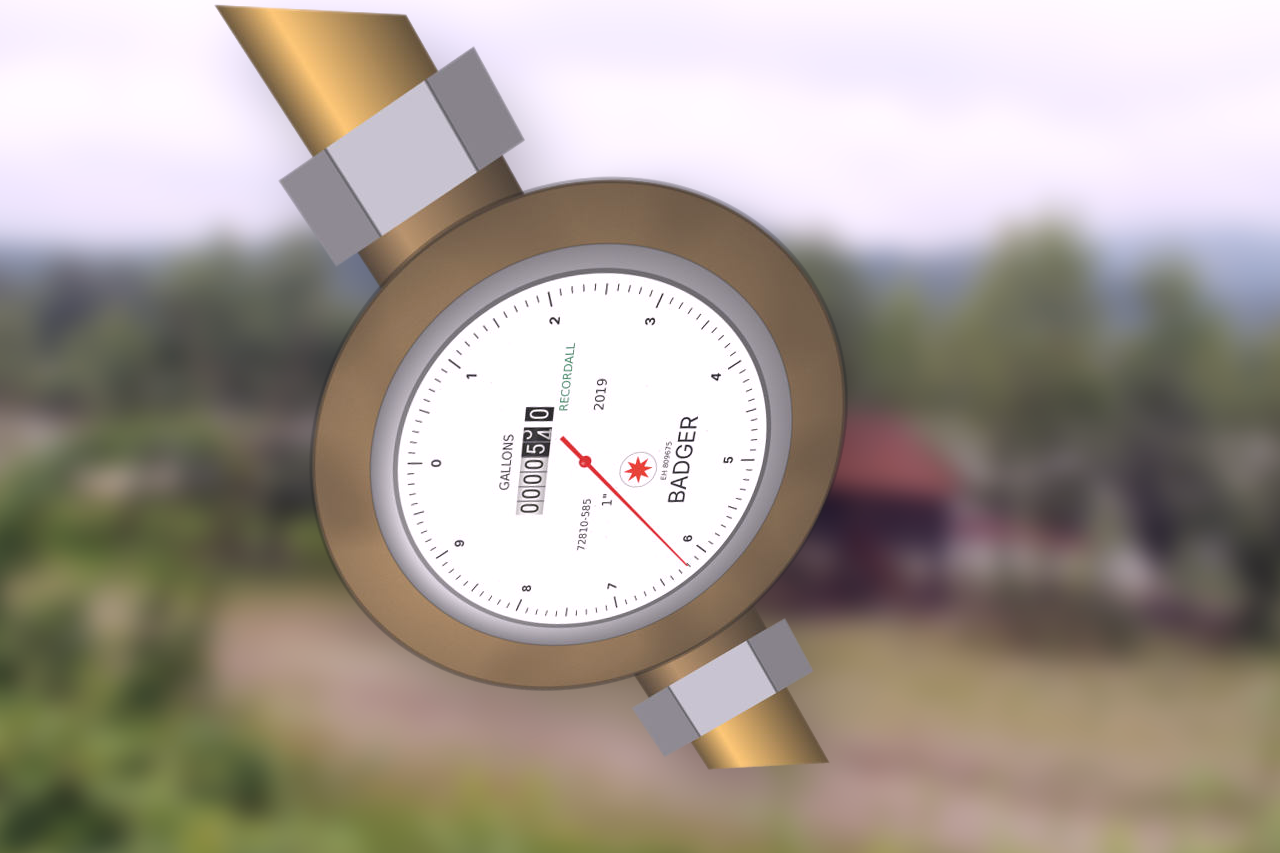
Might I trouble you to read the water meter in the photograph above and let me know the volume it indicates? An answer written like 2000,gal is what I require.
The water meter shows 536.2,gal
